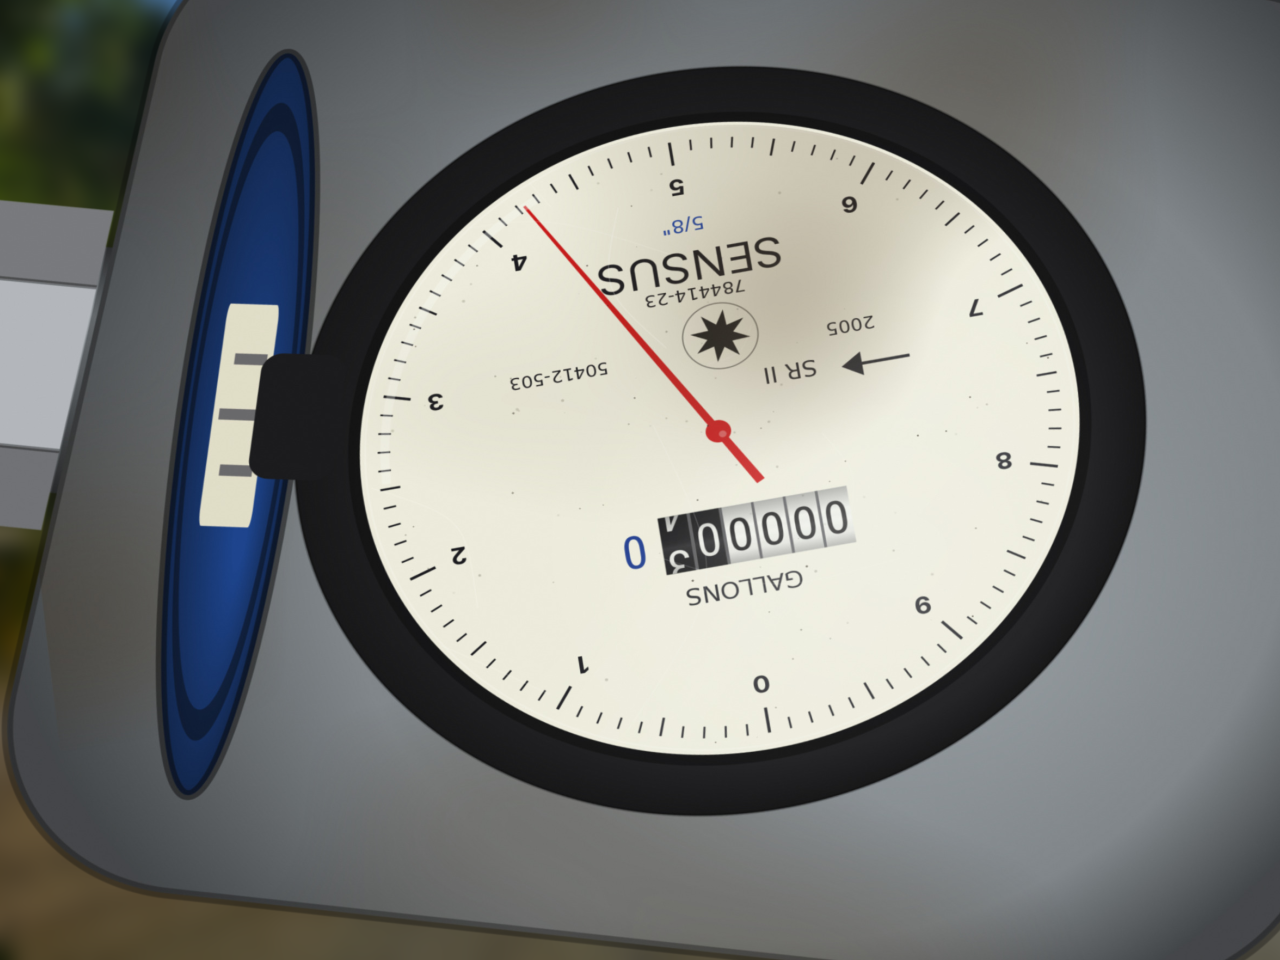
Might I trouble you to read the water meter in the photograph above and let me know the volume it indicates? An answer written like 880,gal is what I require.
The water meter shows 34.2,gal
